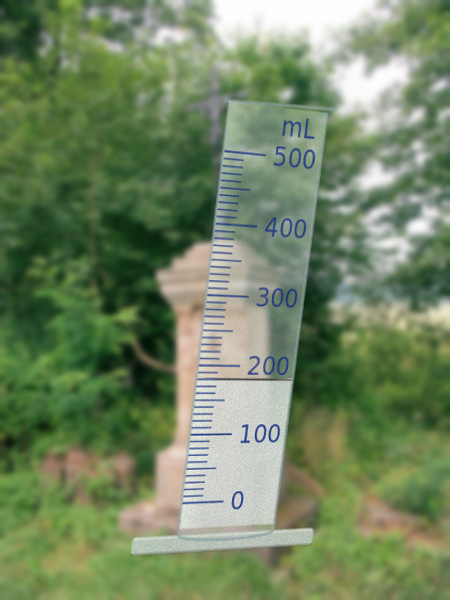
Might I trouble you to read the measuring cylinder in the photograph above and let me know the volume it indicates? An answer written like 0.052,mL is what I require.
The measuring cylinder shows 180,mL
